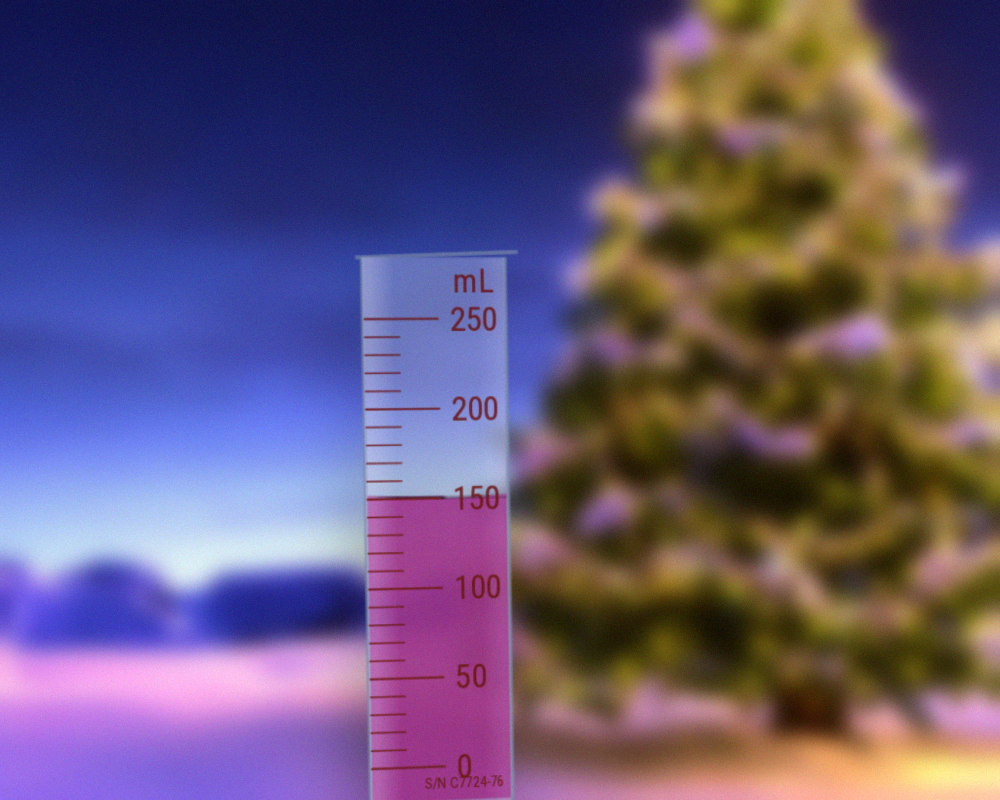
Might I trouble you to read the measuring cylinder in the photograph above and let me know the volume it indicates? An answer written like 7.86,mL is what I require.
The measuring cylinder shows 150,mL
